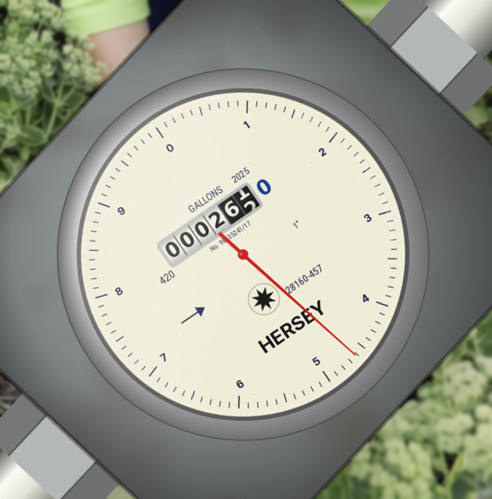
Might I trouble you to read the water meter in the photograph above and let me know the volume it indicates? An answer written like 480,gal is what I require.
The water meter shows 2614.6,gal
